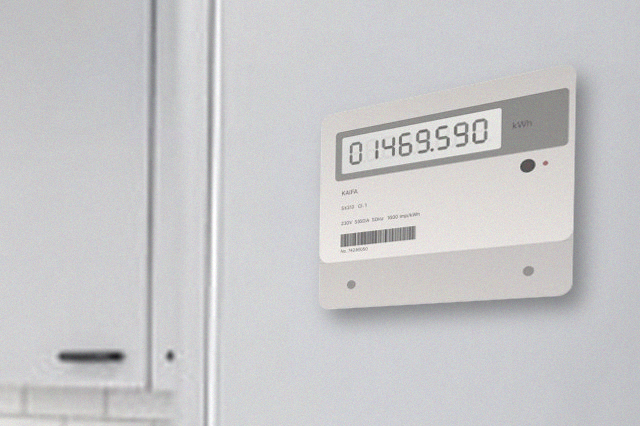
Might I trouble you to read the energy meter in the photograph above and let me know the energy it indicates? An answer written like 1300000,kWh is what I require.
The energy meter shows 1469.590,kWh
